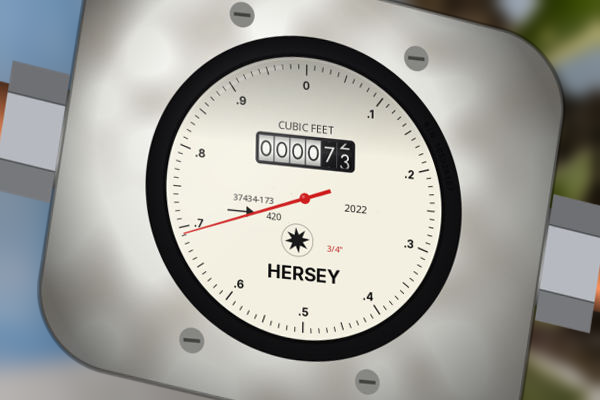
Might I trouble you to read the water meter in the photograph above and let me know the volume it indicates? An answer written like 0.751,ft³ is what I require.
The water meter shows 72.69,ft³
